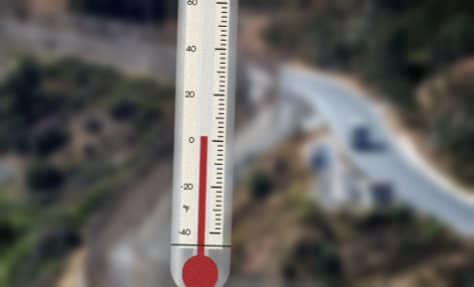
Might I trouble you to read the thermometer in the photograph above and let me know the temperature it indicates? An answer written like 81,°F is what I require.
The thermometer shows 2,°F
